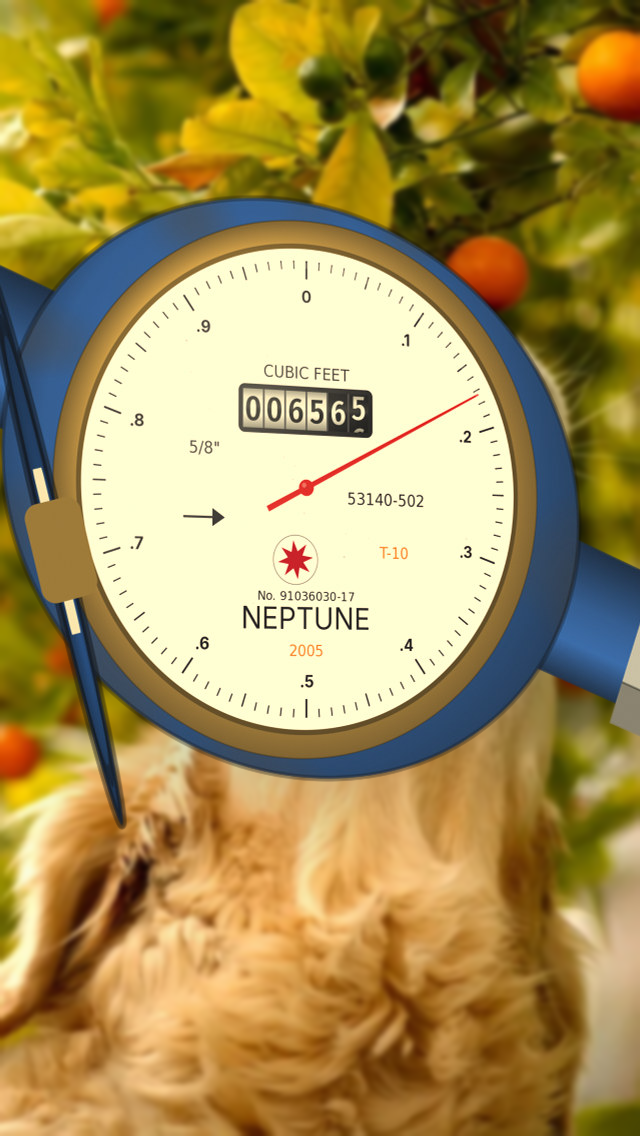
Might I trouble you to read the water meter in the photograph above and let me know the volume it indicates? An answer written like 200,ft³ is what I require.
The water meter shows 6565.17,ft³
